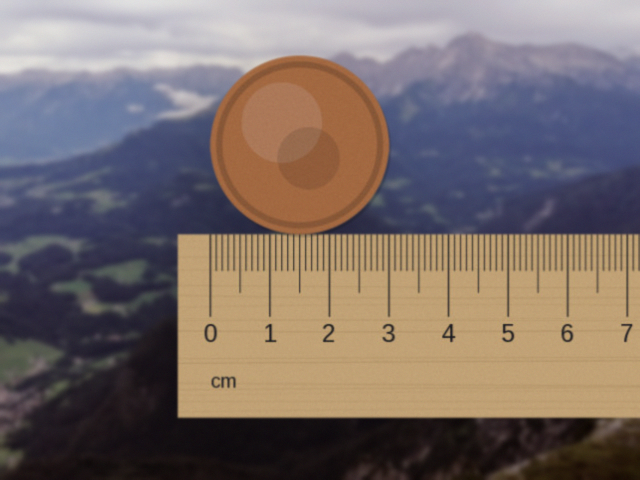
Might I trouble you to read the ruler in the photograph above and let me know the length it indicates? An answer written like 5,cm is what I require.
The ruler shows 3,cm
